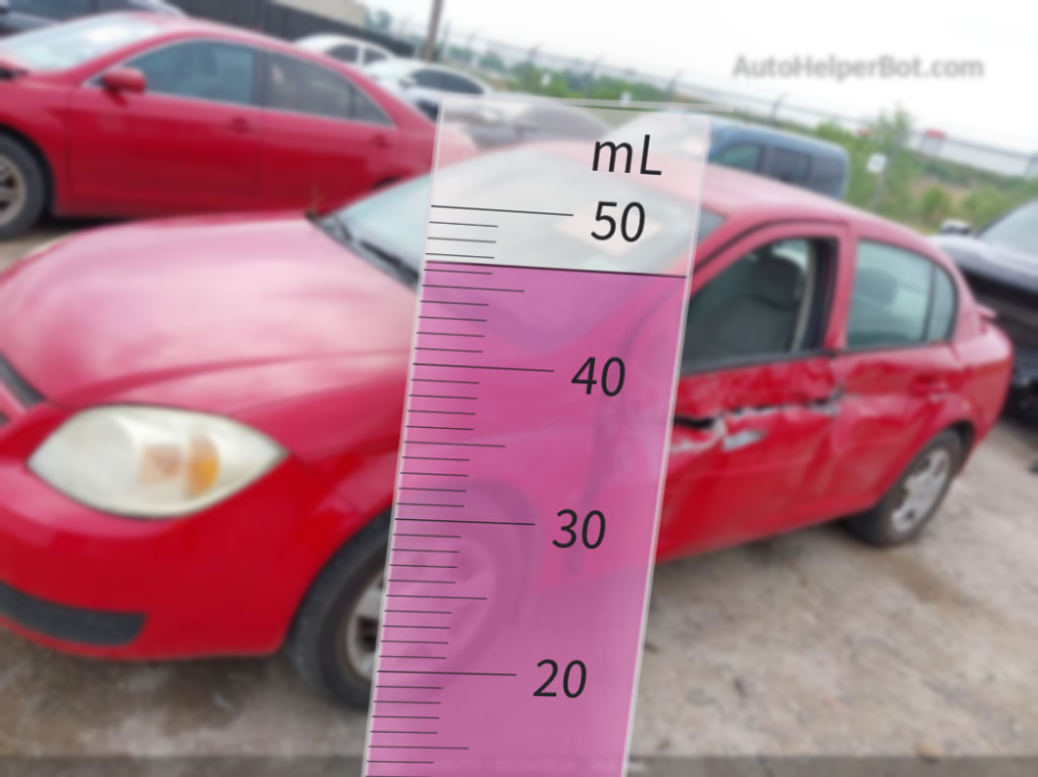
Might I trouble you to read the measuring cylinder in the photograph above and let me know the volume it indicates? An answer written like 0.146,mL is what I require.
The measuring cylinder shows 46.5,mL
